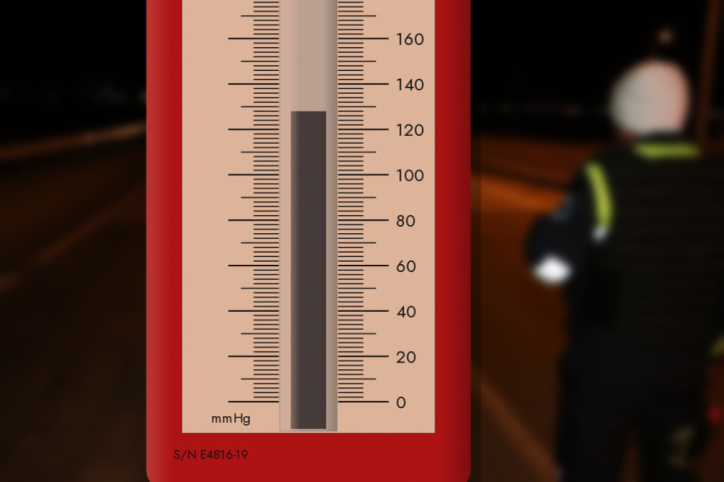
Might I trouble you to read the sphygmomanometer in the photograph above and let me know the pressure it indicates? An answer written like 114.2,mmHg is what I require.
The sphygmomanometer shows 128,mmHg
